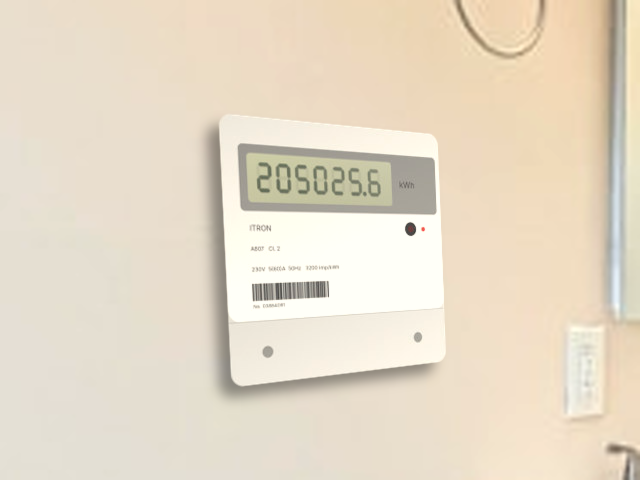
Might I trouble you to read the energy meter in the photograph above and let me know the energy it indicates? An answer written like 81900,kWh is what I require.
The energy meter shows 205025.6,kWh
